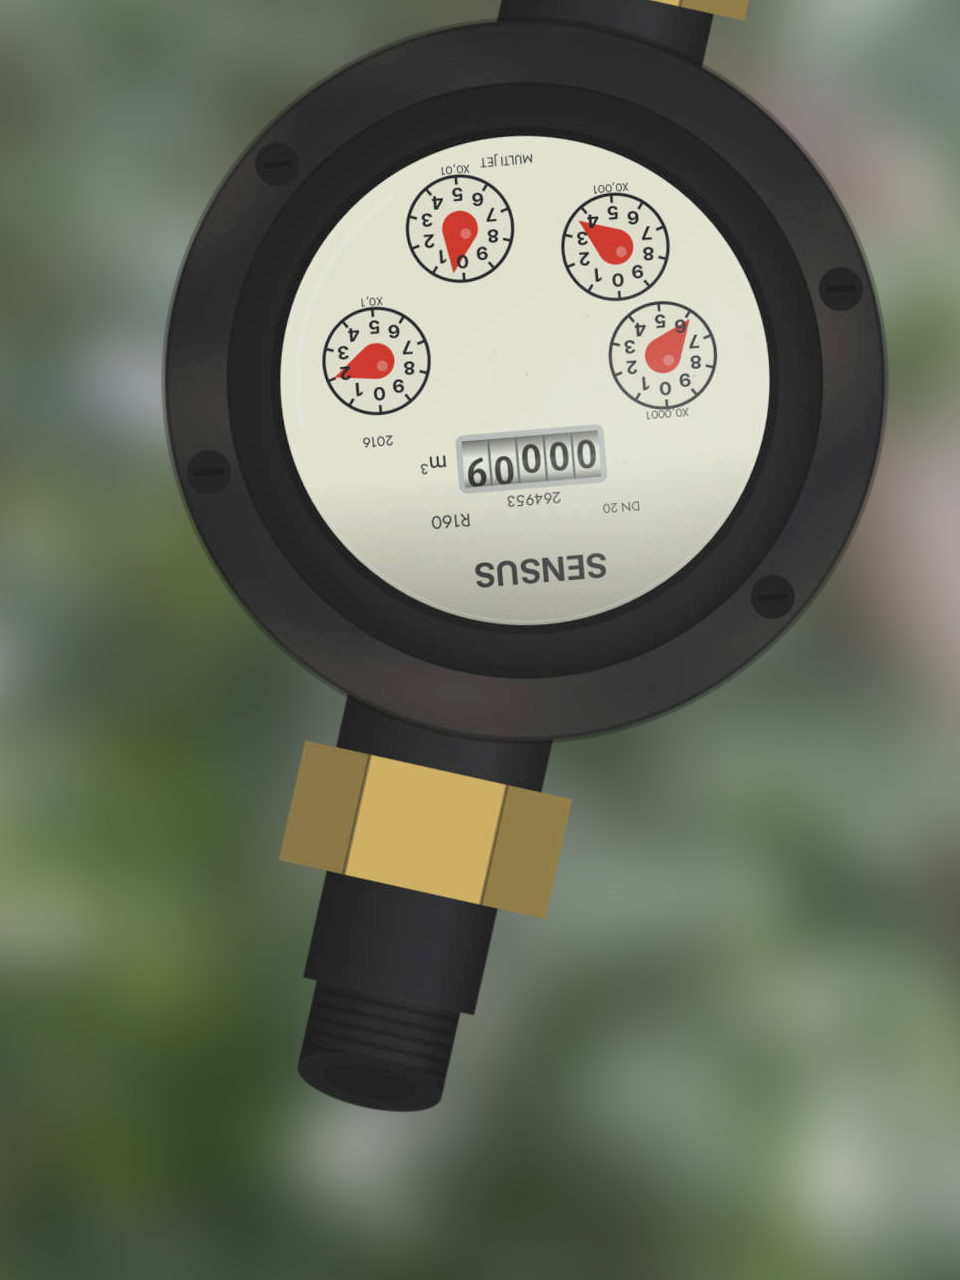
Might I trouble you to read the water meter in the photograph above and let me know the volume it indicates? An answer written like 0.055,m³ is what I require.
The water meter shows 9.2036,m³
